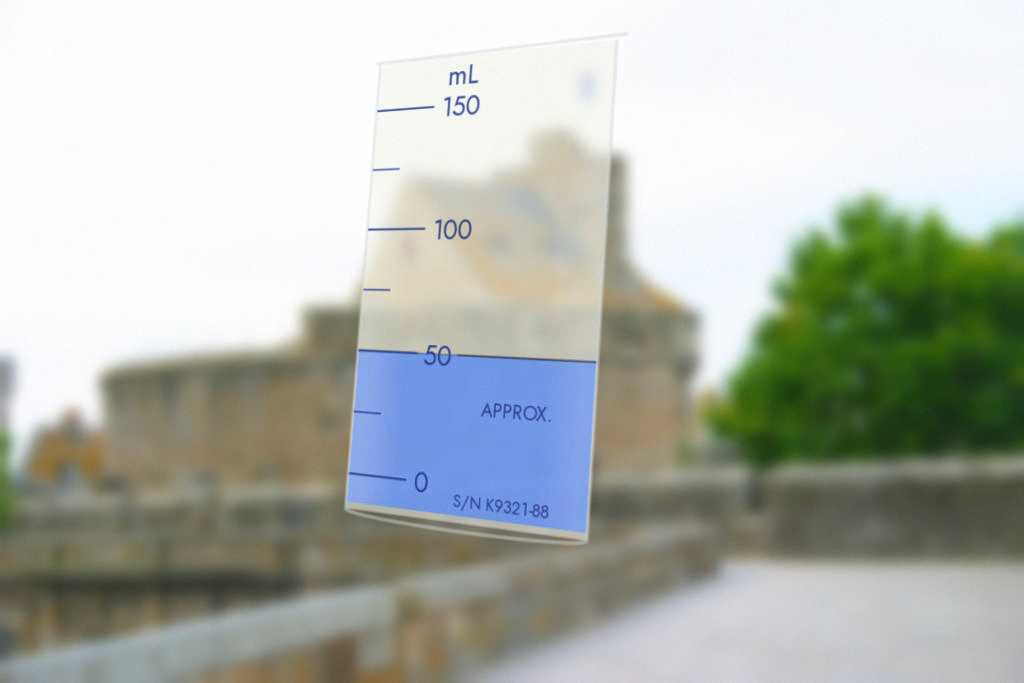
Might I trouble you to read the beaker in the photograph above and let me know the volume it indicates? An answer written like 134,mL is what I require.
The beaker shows 50,mL
